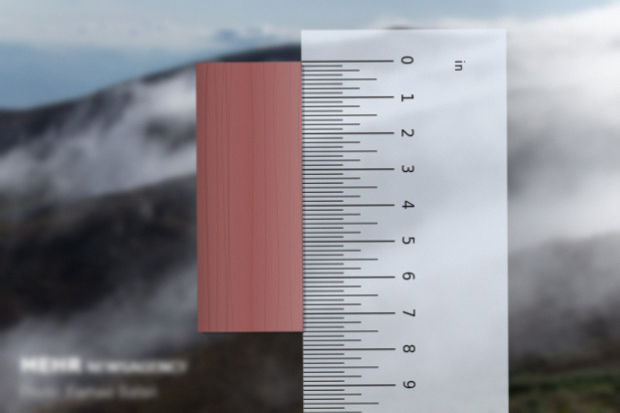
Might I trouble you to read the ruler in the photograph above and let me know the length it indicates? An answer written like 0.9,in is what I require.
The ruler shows 7.5,in
